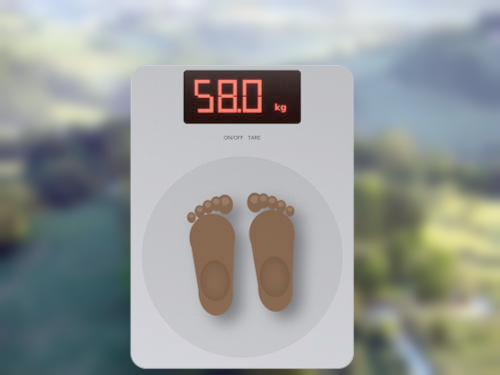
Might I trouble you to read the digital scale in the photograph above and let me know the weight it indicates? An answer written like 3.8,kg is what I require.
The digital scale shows 58.0,kg
